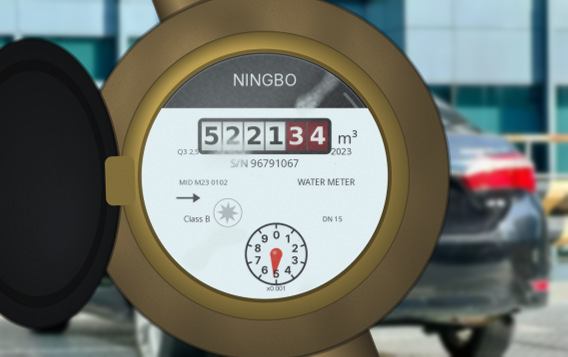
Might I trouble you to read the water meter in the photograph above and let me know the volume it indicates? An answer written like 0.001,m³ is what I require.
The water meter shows 5221.345,m³
